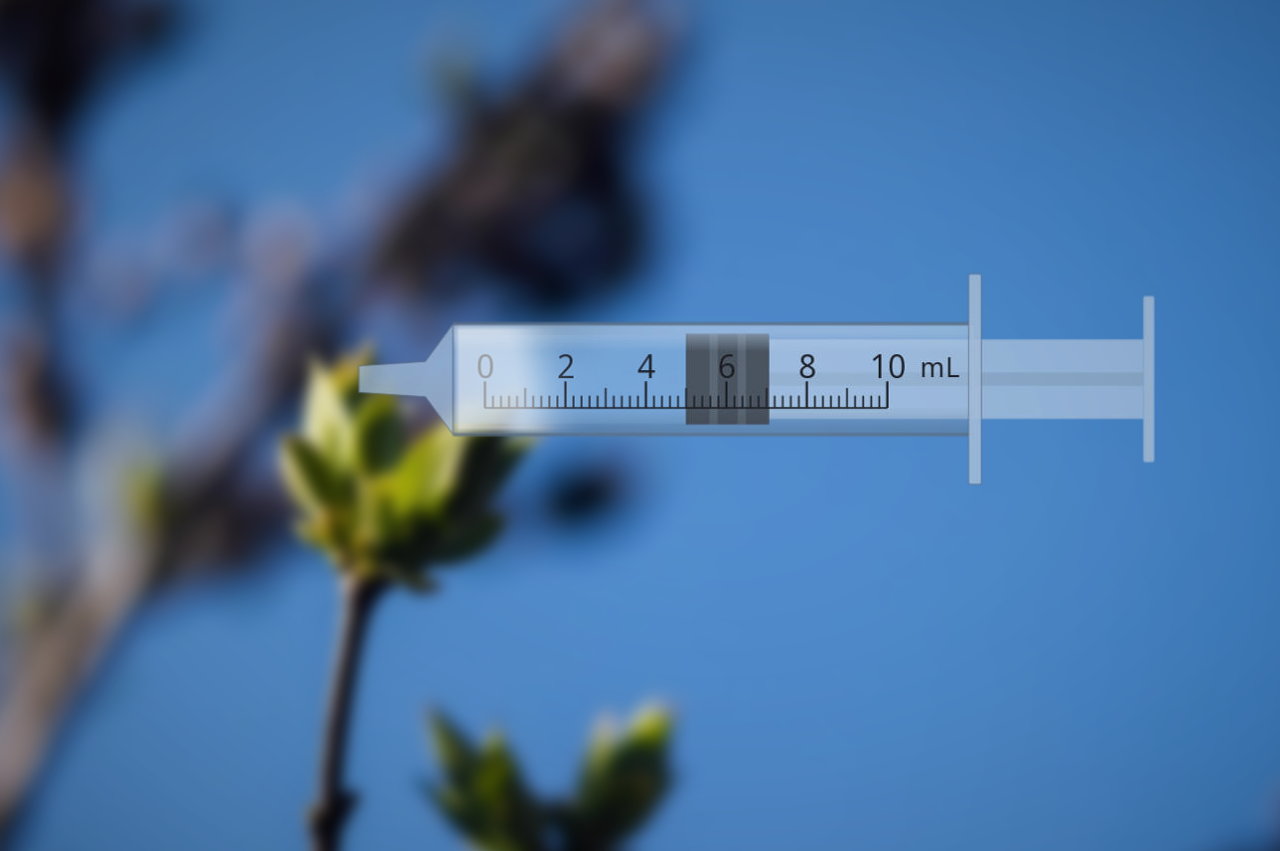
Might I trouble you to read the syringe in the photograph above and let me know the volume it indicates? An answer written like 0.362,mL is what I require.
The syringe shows 5,mL
